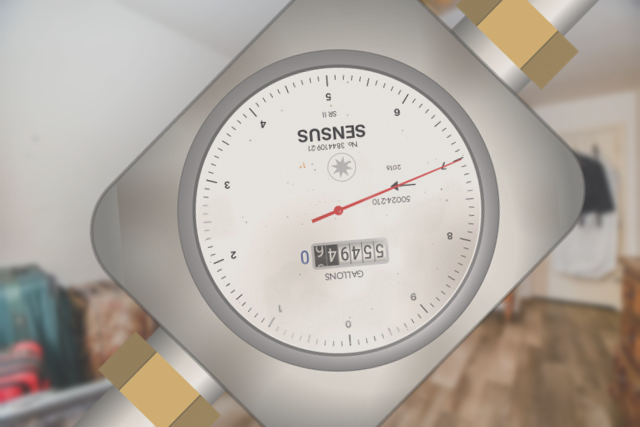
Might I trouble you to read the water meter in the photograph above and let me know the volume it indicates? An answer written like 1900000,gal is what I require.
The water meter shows 5549457.0,gal
